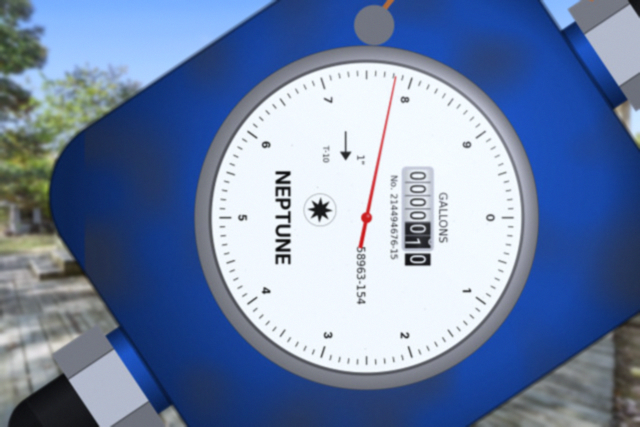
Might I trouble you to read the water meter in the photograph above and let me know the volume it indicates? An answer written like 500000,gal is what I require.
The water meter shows 7.8,gal
